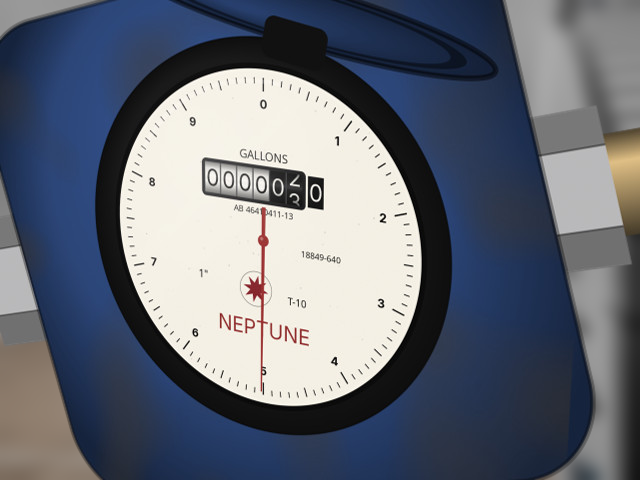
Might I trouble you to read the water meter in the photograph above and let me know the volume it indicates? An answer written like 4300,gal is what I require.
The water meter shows 25.0,gal
